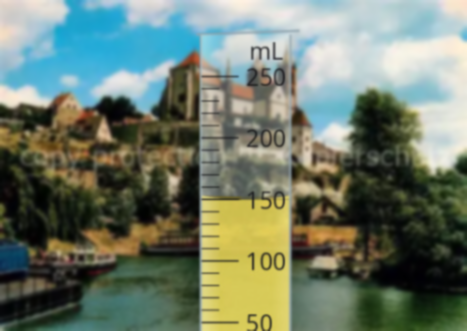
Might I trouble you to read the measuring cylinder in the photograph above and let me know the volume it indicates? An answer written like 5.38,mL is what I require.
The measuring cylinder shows 150,mL
